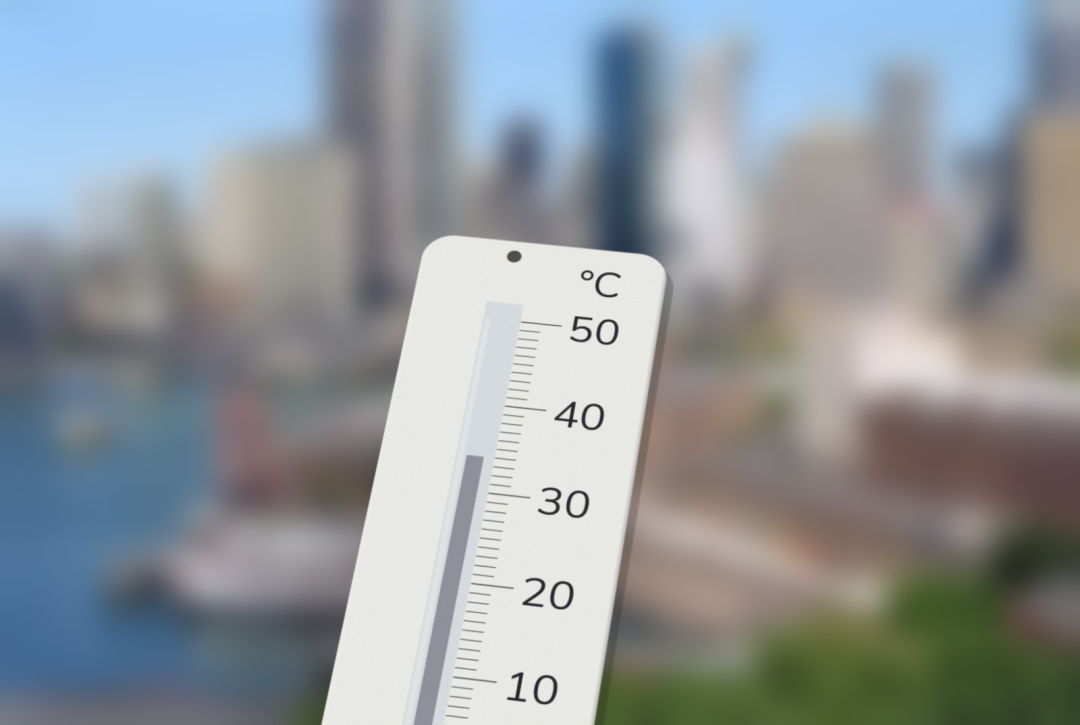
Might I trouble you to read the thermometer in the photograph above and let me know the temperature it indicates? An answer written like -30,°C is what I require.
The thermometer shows 34,°C
